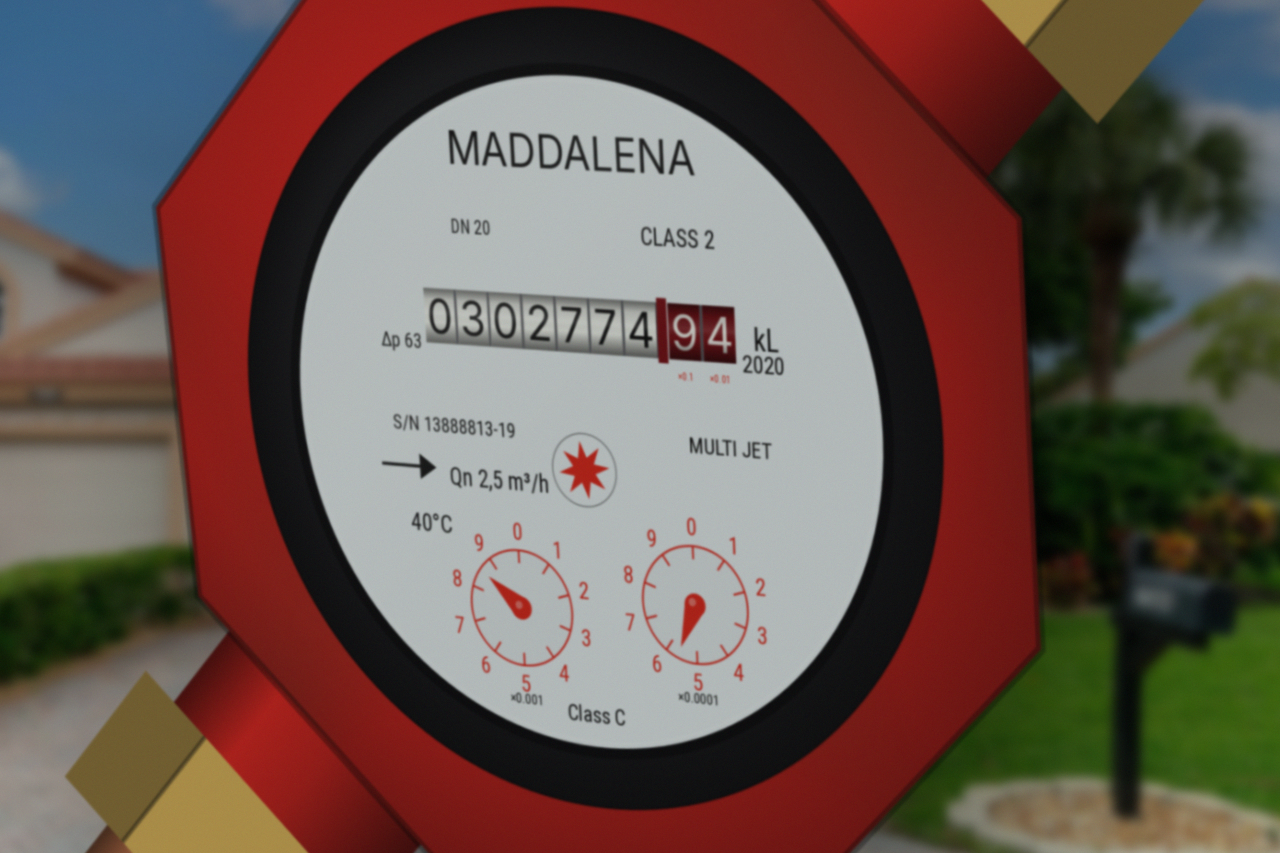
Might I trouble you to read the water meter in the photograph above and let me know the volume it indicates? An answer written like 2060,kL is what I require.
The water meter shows 302774.9485,kL
